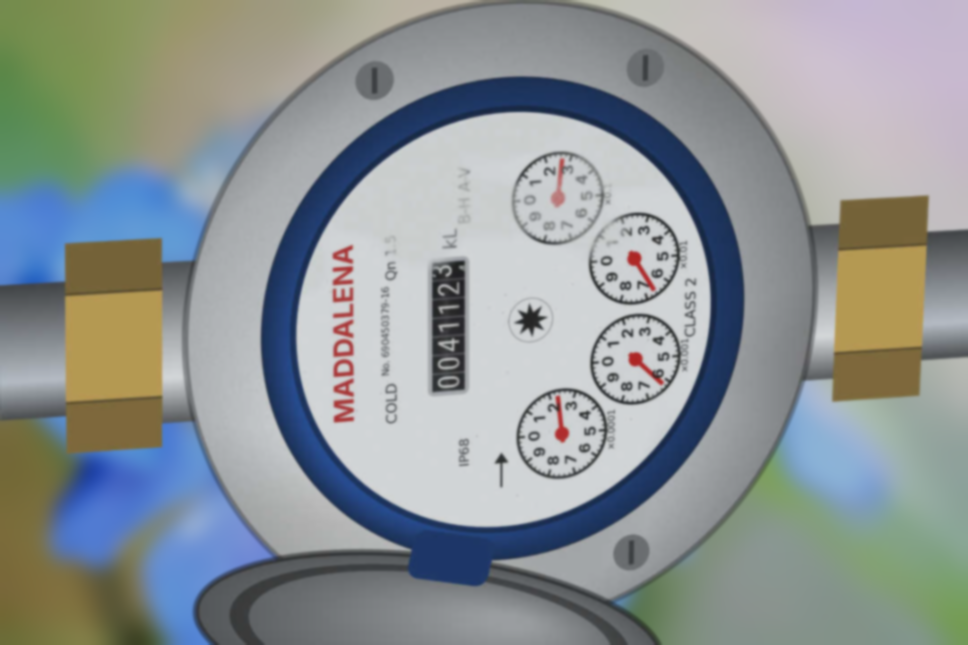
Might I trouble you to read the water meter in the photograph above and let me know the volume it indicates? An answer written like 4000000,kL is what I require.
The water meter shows 41123.2662,kL
